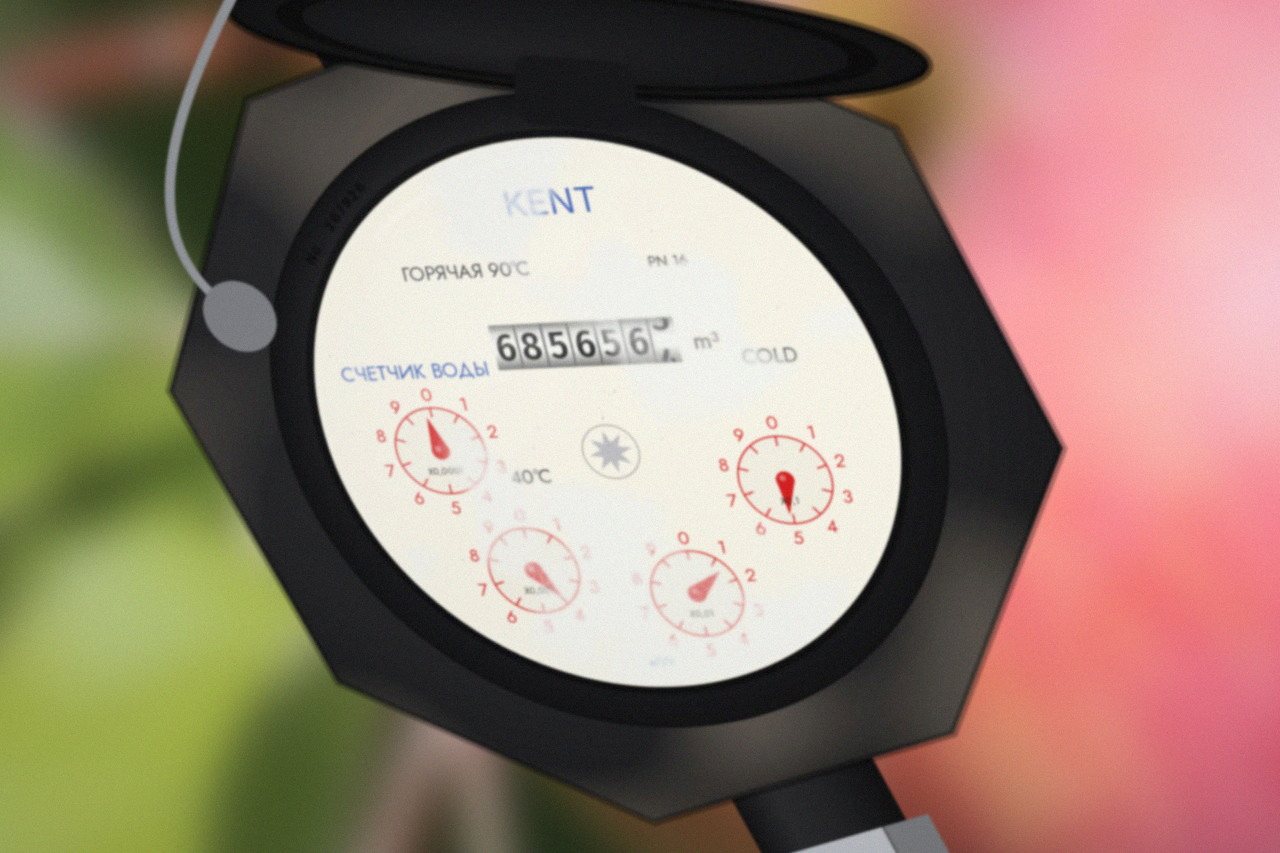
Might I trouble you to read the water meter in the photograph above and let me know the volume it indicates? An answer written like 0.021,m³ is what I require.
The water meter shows 6856563.5139,m³
